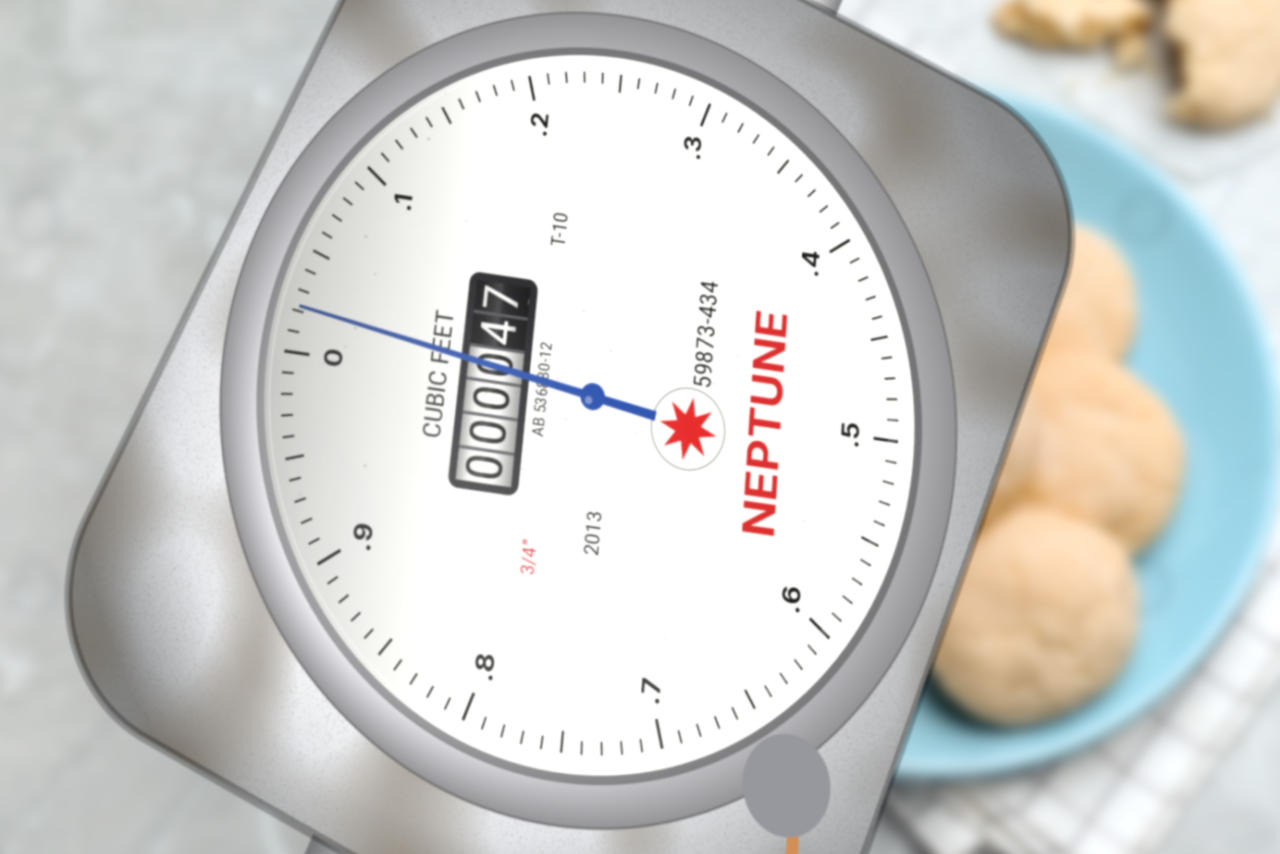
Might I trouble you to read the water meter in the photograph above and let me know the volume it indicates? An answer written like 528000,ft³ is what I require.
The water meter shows 47.02,ft³
